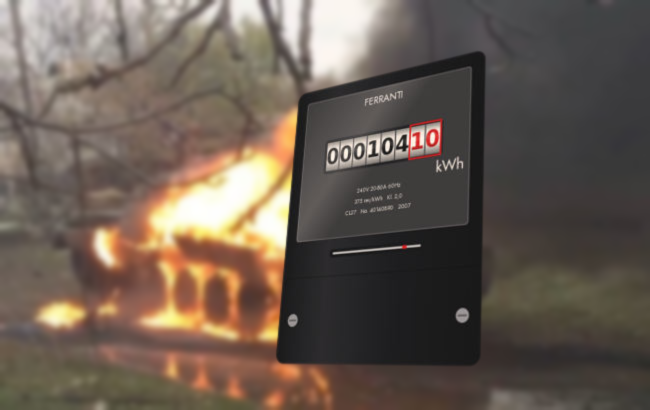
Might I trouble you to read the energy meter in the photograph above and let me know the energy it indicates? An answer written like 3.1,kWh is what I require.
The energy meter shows 104.10,kWh
